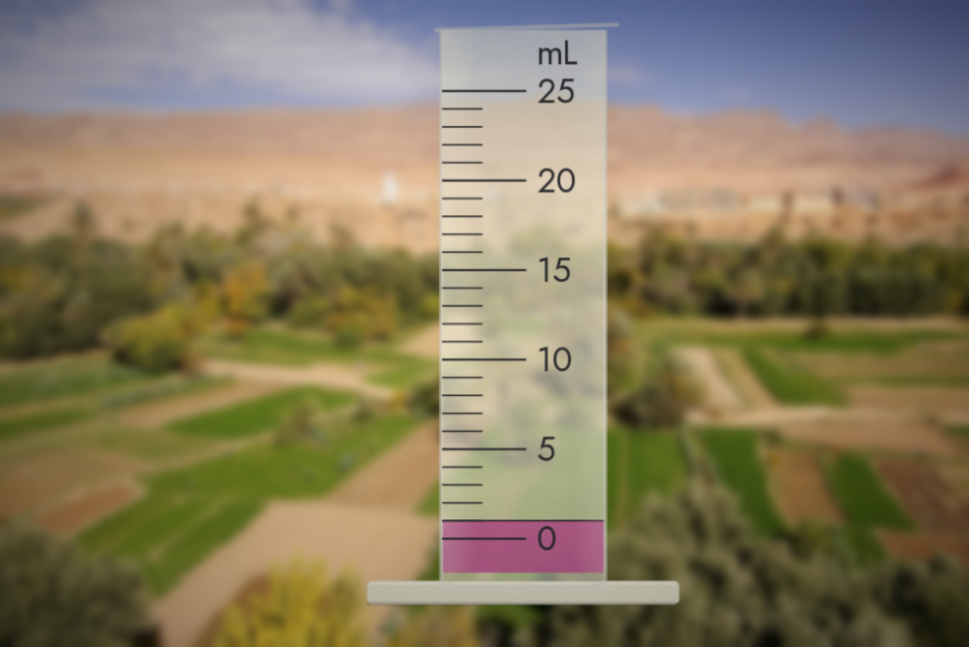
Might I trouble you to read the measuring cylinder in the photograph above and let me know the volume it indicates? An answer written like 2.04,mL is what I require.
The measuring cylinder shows 1,mL
